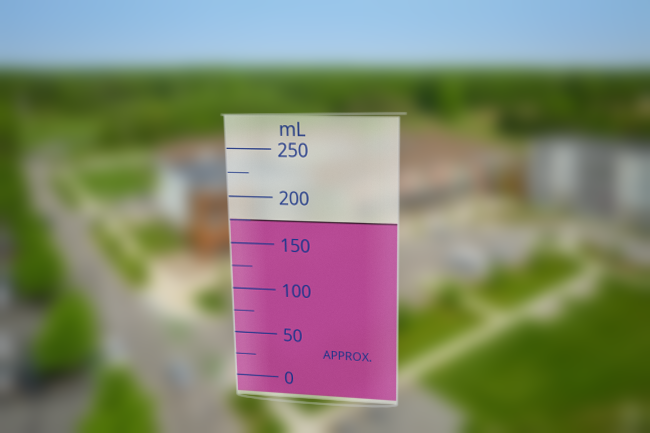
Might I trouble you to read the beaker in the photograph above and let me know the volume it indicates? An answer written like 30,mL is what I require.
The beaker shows 175,mL
